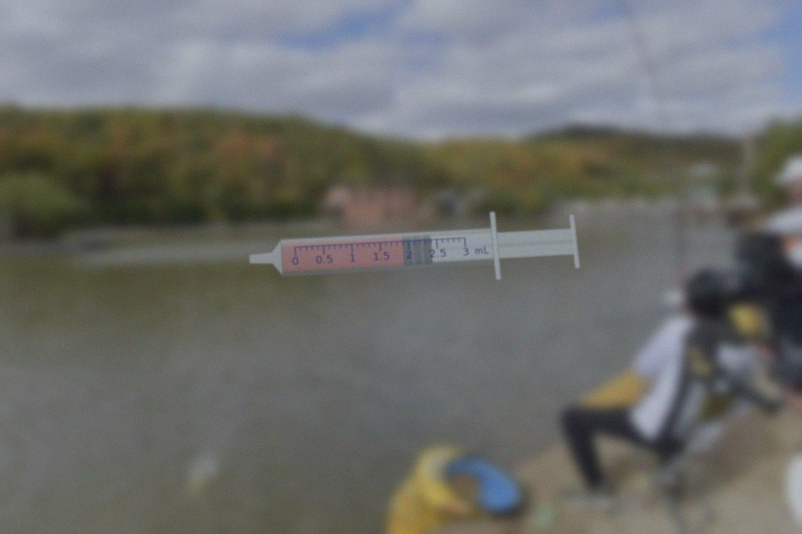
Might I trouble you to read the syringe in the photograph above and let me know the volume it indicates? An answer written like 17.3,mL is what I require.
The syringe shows 1.9,mL
